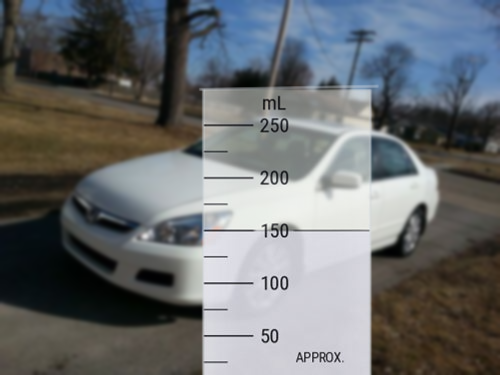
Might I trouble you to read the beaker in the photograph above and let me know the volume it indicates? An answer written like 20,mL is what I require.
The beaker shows 150,mL
